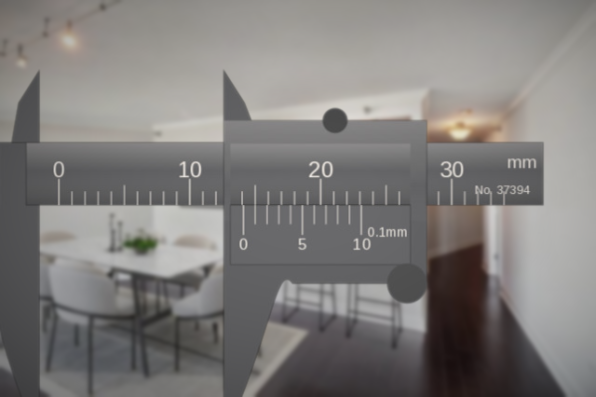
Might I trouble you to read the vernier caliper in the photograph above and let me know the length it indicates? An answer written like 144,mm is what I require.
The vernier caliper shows 14.1,mm
